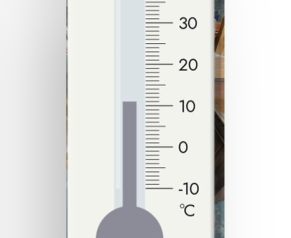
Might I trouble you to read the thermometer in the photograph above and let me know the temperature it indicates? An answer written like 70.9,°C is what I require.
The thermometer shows 11,°C
